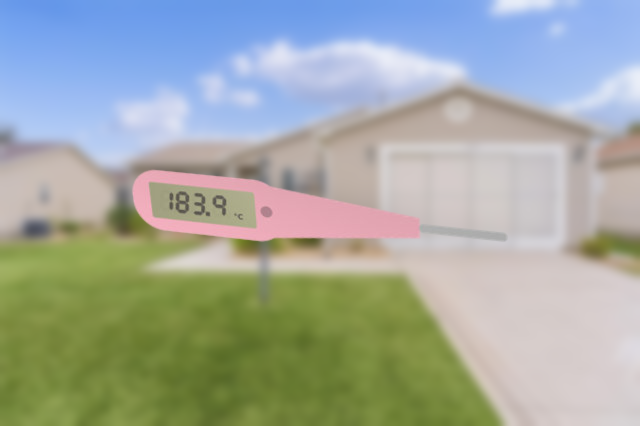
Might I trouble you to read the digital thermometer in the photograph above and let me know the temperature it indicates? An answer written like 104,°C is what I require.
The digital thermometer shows 183.9,°C
